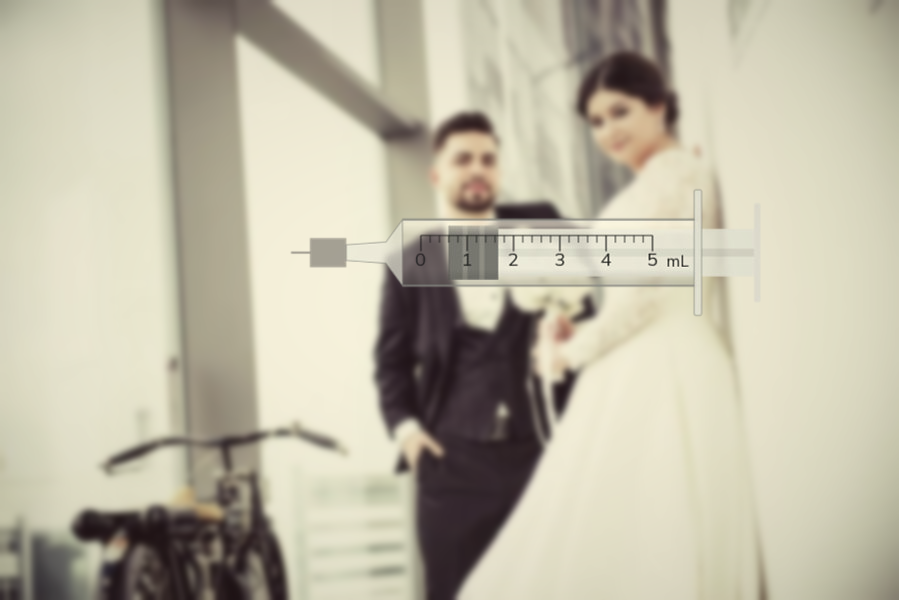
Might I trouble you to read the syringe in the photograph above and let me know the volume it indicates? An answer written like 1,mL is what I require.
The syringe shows 0.6,mL
